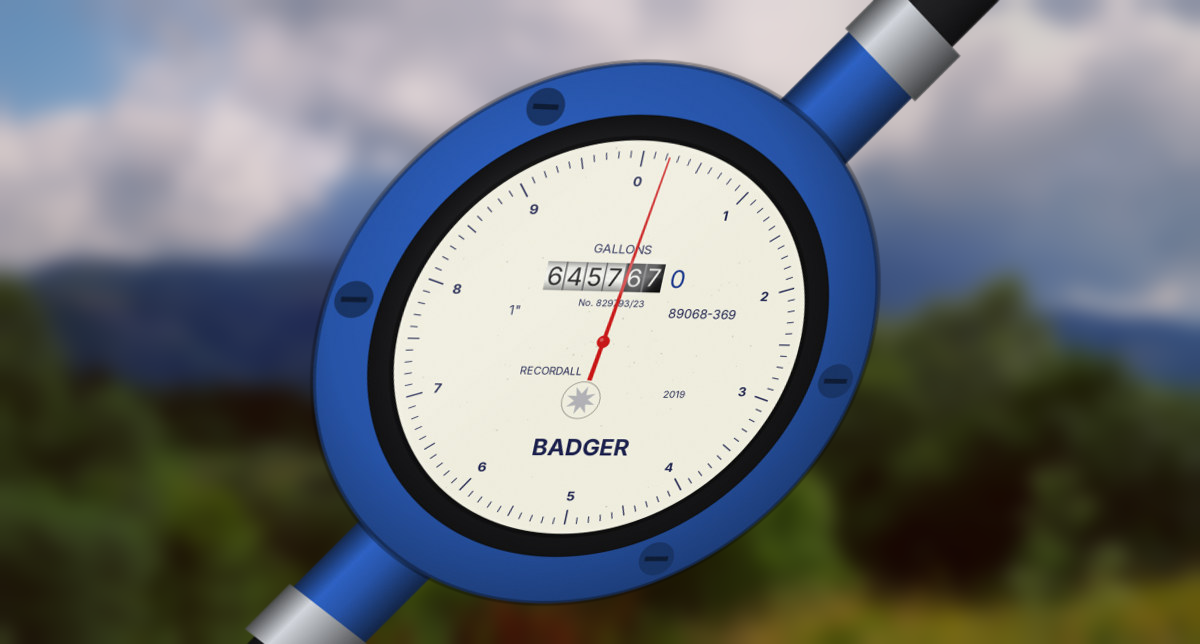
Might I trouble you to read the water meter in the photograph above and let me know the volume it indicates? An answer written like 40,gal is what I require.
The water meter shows 6457670.2,gal
